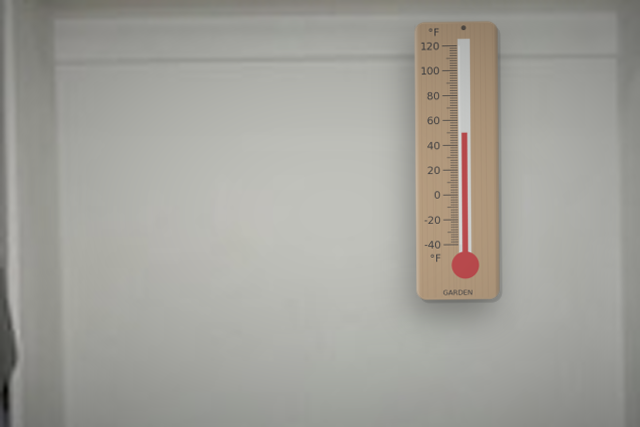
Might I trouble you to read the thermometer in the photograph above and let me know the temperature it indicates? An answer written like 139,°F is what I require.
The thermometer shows 50,°F
